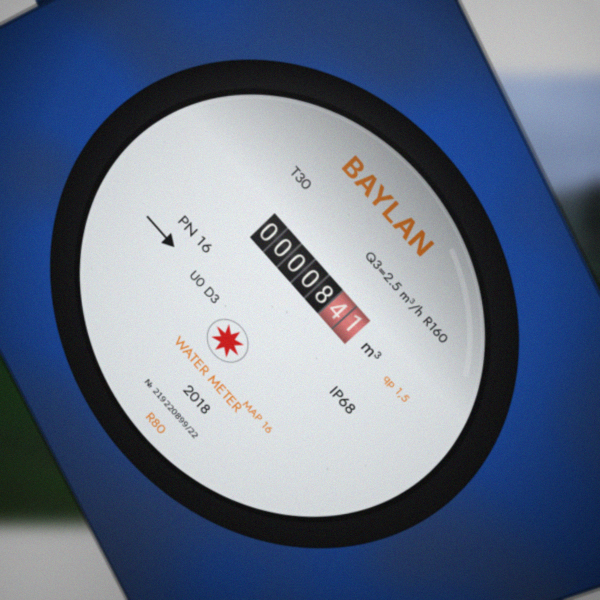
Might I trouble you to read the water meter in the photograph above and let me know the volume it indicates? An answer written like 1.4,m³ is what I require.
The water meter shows 8.41,m³
